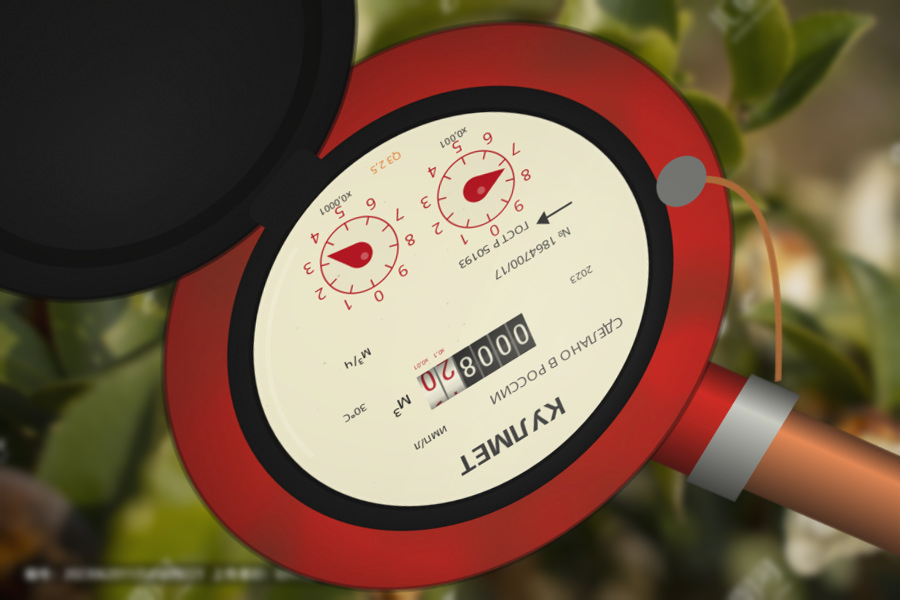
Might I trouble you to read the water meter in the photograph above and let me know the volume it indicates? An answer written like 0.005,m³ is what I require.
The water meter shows 8.1973,m³
